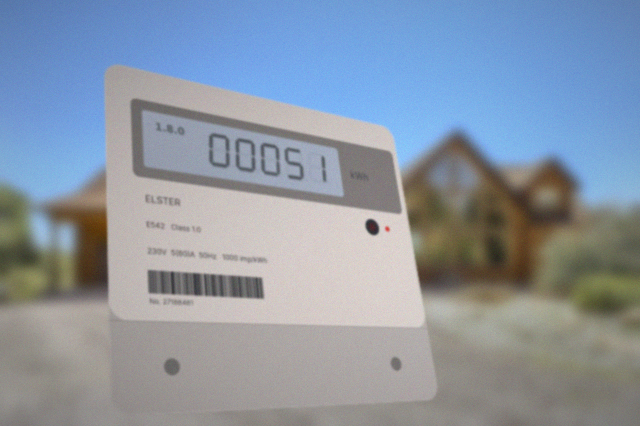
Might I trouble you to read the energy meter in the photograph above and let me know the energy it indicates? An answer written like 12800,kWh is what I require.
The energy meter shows 51,kWh
